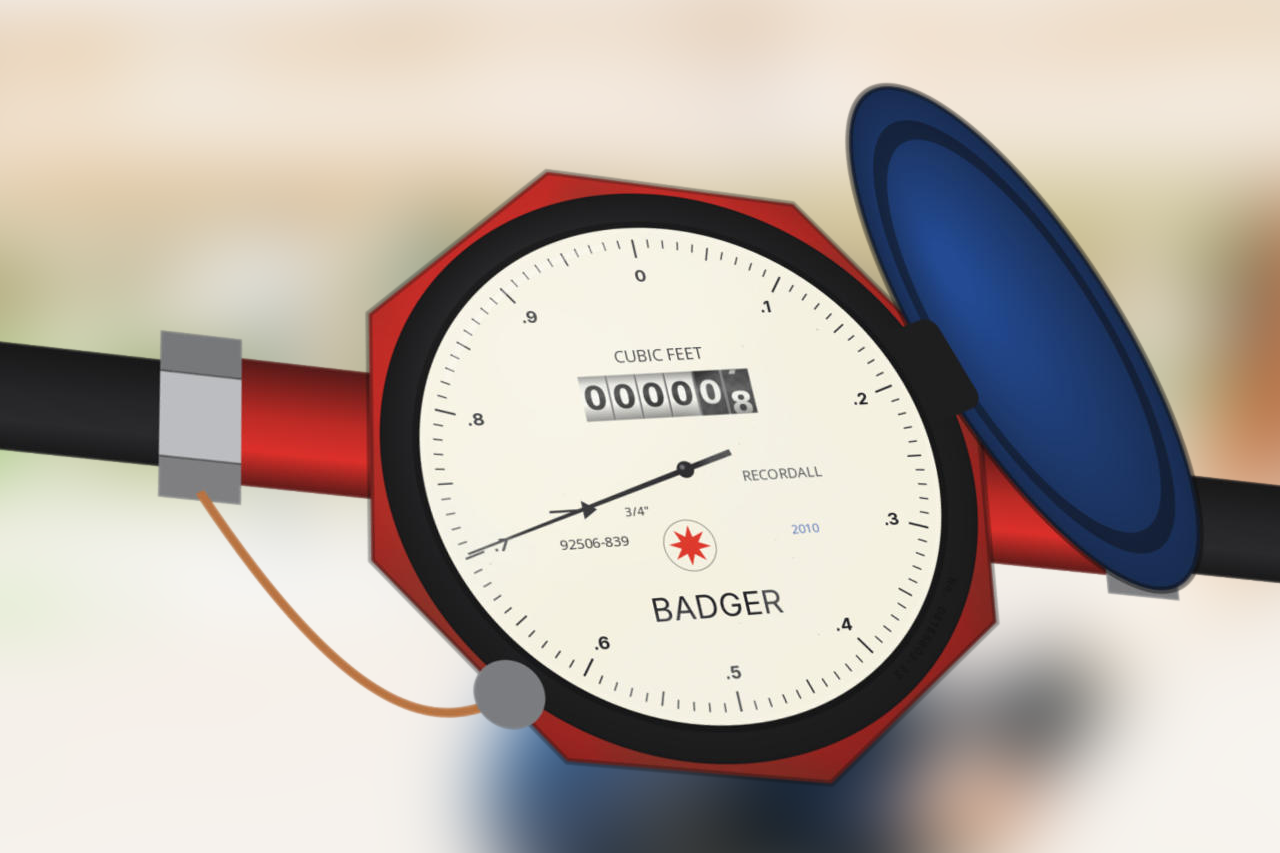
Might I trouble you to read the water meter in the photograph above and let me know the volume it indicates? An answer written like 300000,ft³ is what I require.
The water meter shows 7.70,ft³
